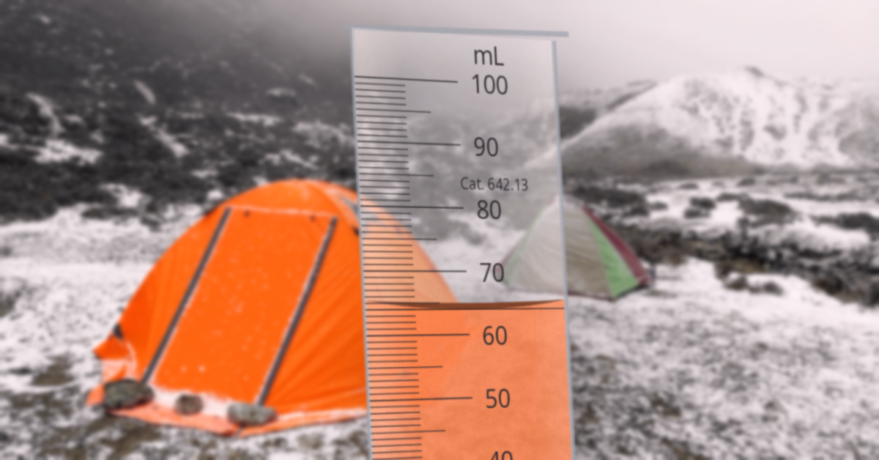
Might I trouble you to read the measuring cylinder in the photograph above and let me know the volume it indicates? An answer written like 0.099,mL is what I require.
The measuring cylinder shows 64,mL
